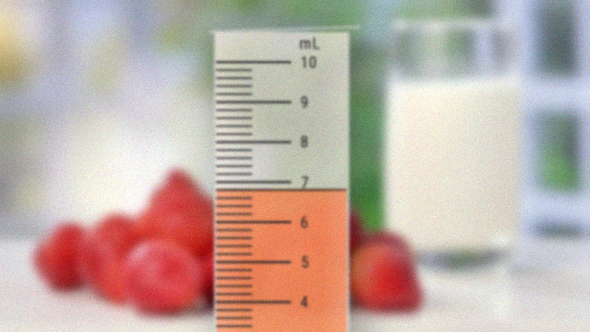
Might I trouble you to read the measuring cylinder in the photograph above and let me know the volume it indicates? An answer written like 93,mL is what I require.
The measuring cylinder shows 6.8,mL
